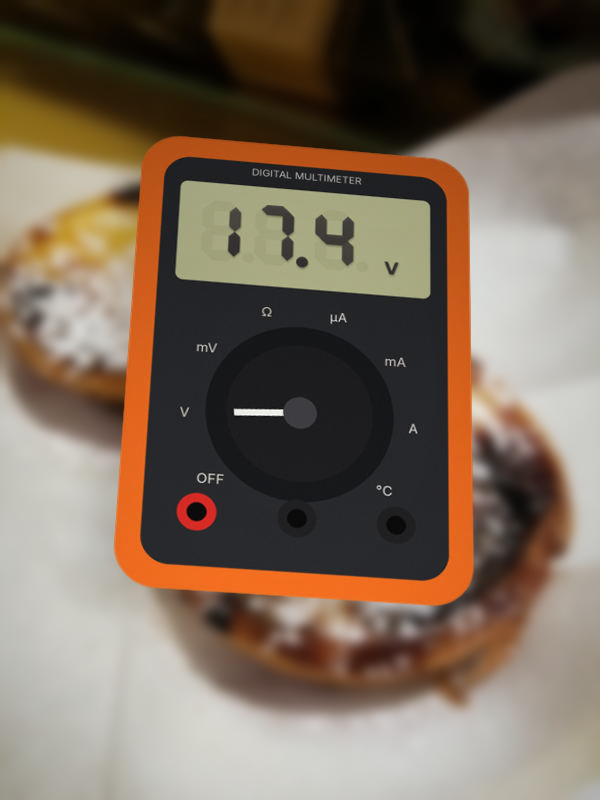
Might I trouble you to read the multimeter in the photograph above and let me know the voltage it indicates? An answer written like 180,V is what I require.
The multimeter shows 17.4,V
